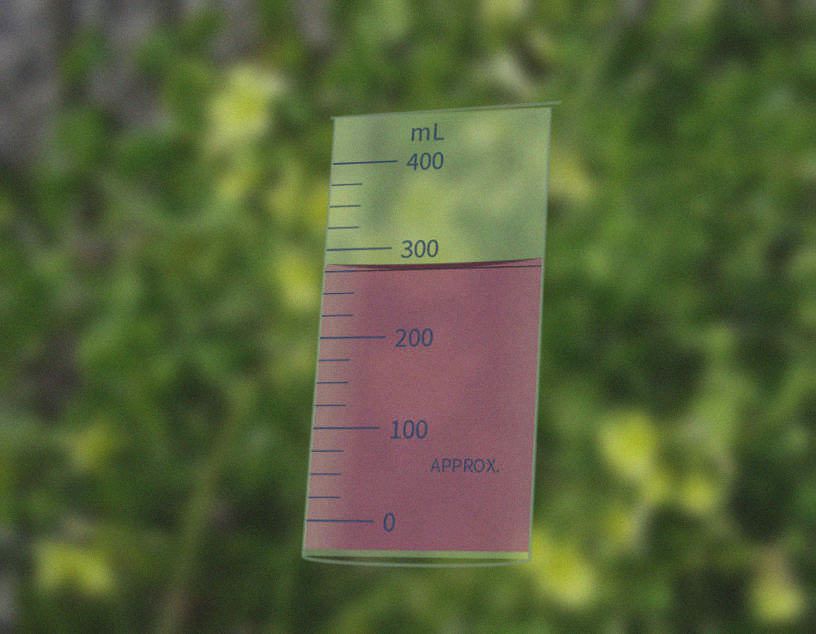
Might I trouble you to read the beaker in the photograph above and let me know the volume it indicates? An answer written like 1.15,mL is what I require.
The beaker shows 275,mL
